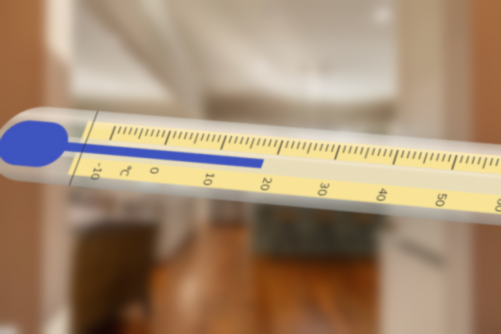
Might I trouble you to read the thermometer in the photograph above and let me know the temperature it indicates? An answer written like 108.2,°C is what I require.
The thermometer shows 18,°C
